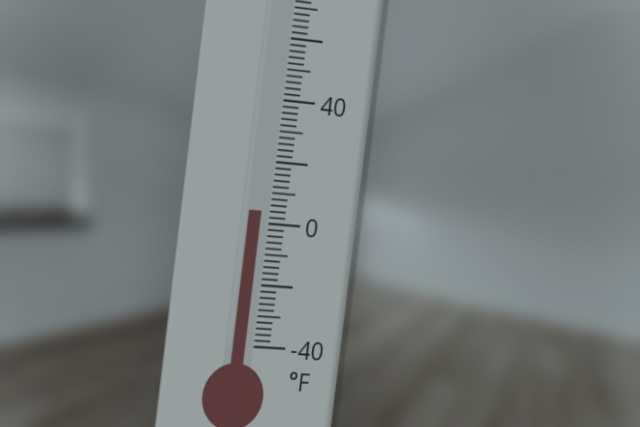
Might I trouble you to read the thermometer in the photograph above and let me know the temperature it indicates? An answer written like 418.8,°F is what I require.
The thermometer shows 4,°F
